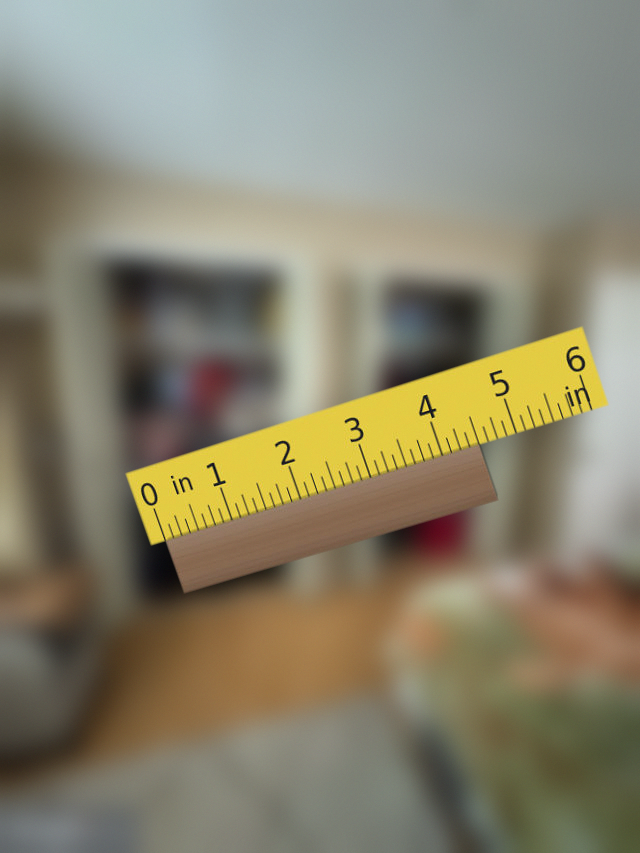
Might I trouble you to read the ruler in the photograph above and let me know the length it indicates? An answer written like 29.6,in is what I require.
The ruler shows 4.5,in
